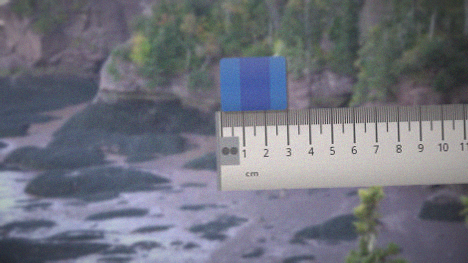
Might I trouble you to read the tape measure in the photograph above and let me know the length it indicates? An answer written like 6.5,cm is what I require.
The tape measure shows 3,cm
